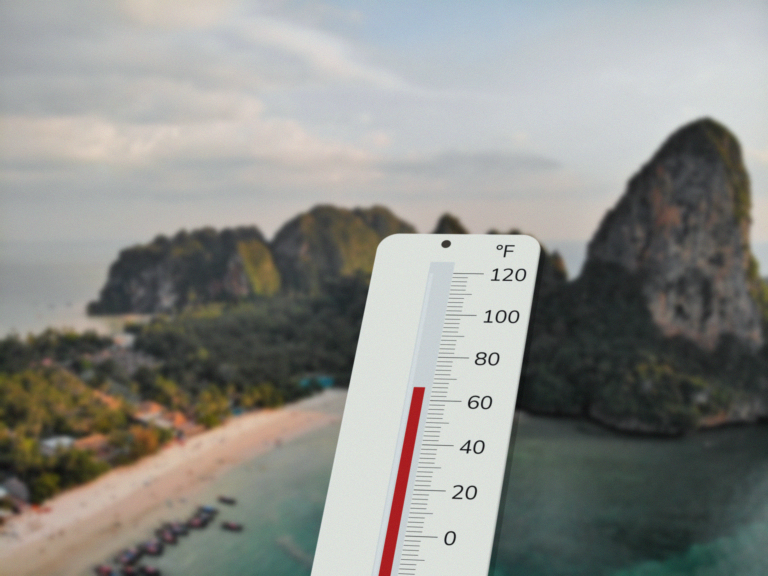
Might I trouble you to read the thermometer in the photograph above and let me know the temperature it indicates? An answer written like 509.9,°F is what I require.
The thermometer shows 66,°F
